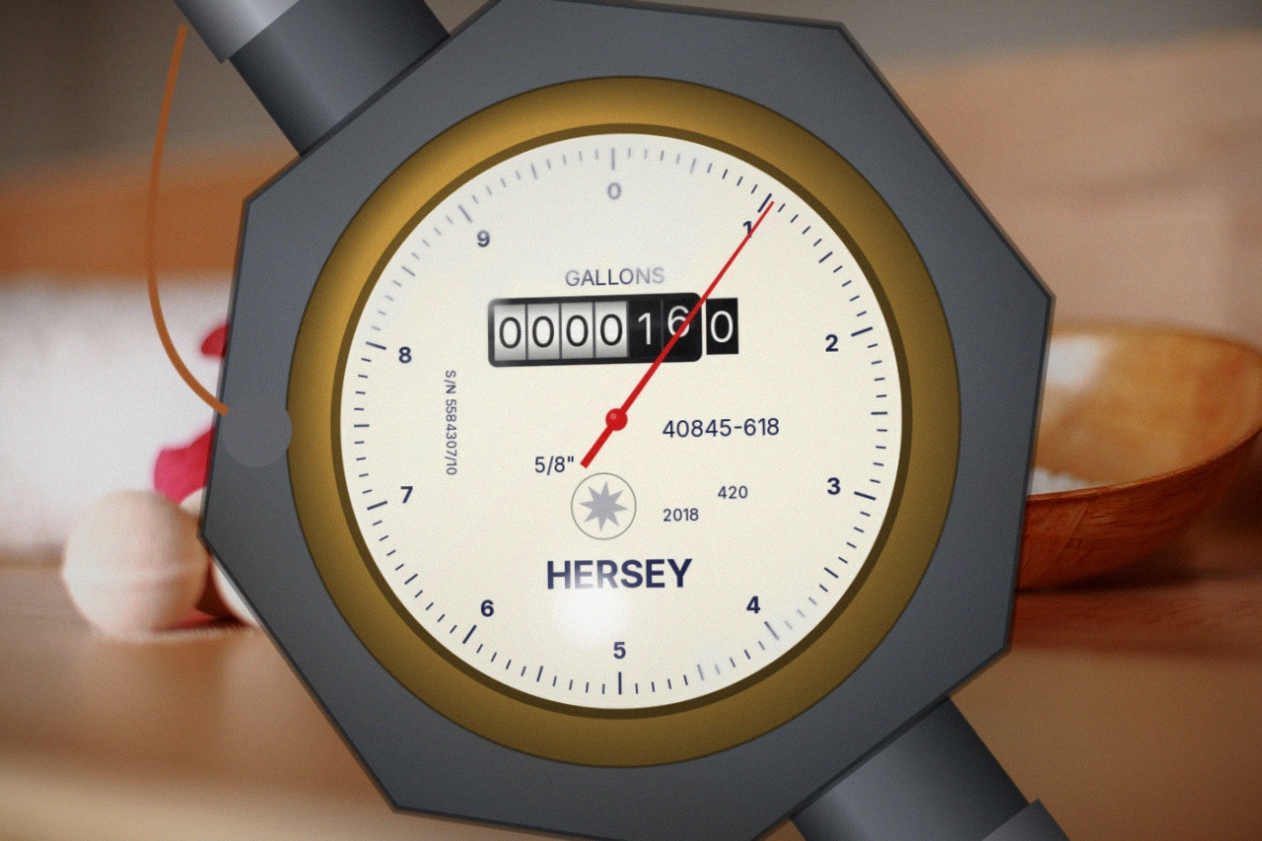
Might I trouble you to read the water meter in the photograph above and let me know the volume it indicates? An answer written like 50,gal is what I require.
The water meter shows 161.0,gal
